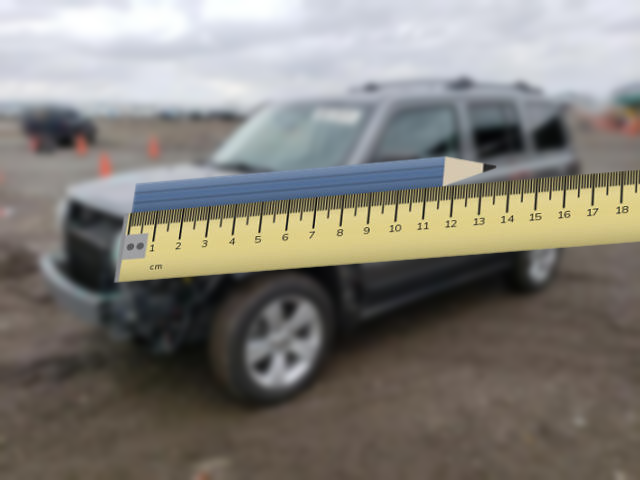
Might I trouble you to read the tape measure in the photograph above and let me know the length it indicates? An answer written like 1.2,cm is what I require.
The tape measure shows 13.5,cm
